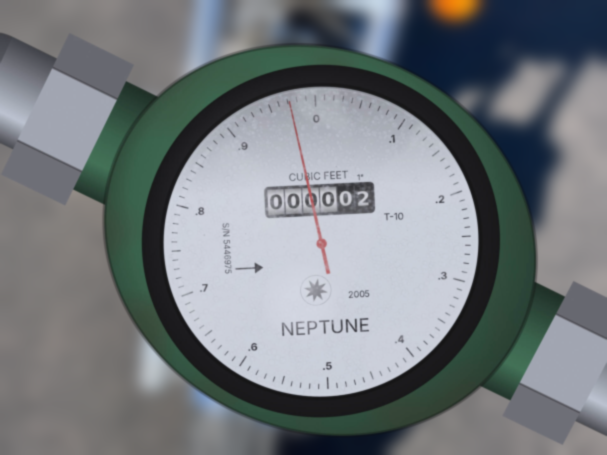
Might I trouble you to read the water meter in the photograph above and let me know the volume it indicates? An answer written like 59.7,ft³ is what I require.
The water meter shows 1.97,ft³
